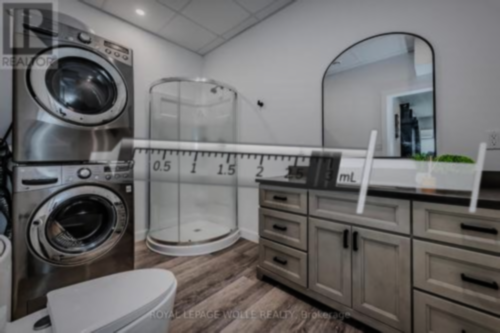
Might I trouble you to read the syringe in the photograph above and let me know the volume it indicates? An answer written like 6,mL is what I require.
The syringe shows 2.7,mL
